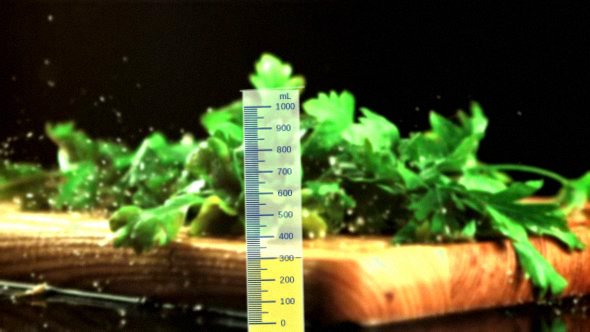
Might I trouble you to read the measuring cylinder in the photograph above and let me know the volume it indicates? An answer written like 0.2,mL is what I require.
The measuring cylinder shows 300,mL
